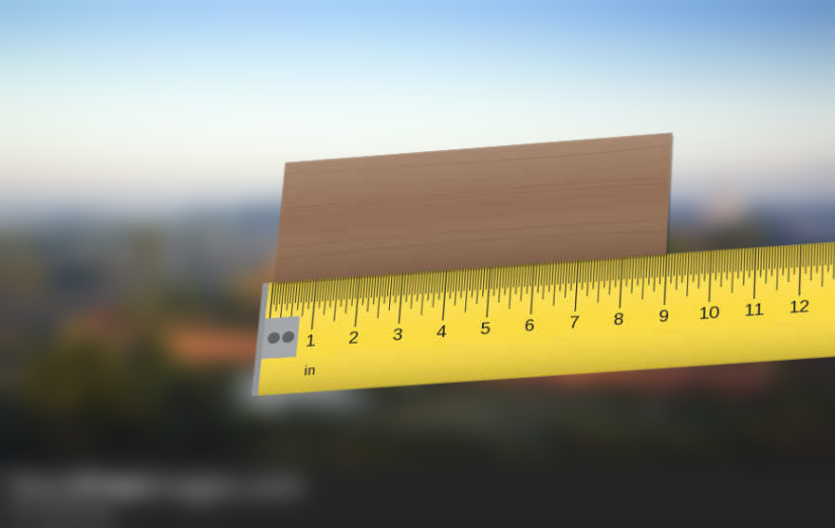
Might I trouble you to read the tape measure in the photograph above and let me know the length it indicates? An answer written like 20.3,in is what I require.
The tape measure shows 9,in
